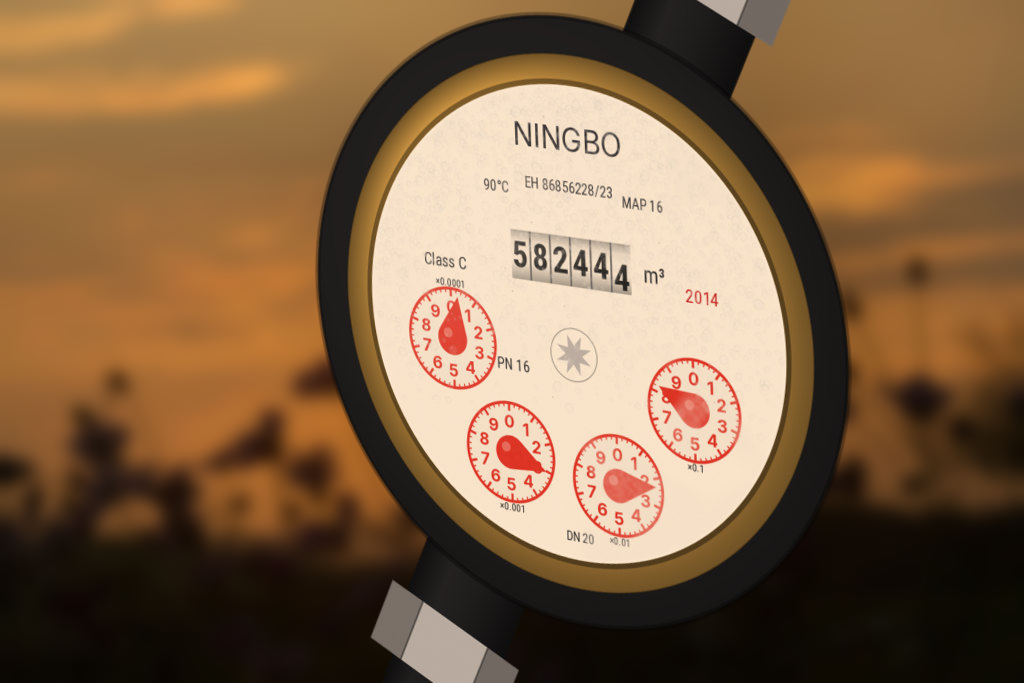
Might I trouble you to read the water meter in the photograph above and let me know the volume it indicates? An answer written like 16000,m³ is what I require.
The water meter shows 582443.8230,m³
